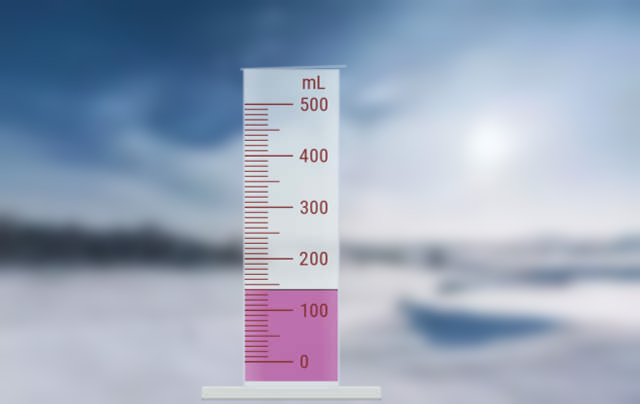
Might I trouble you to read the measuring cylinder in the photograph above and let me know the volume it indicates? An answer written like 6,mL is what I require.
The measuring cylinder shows 140,mL
